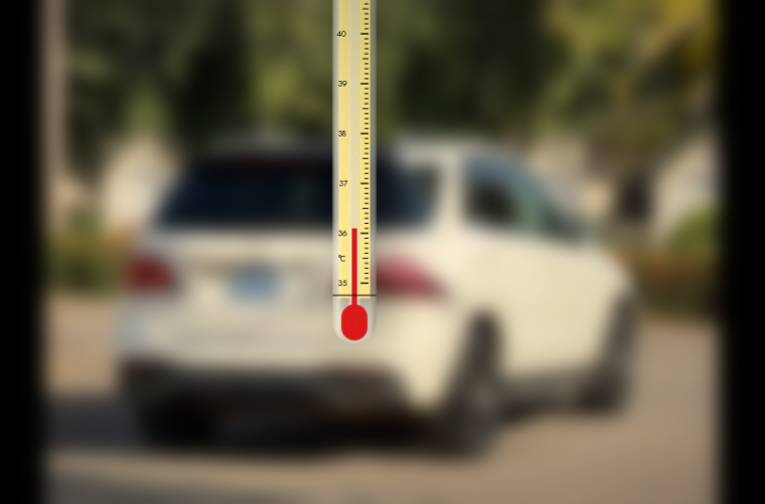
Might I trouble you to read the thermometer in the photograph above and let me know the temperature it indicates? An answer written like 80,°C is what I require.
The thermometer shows 36.1,°C
